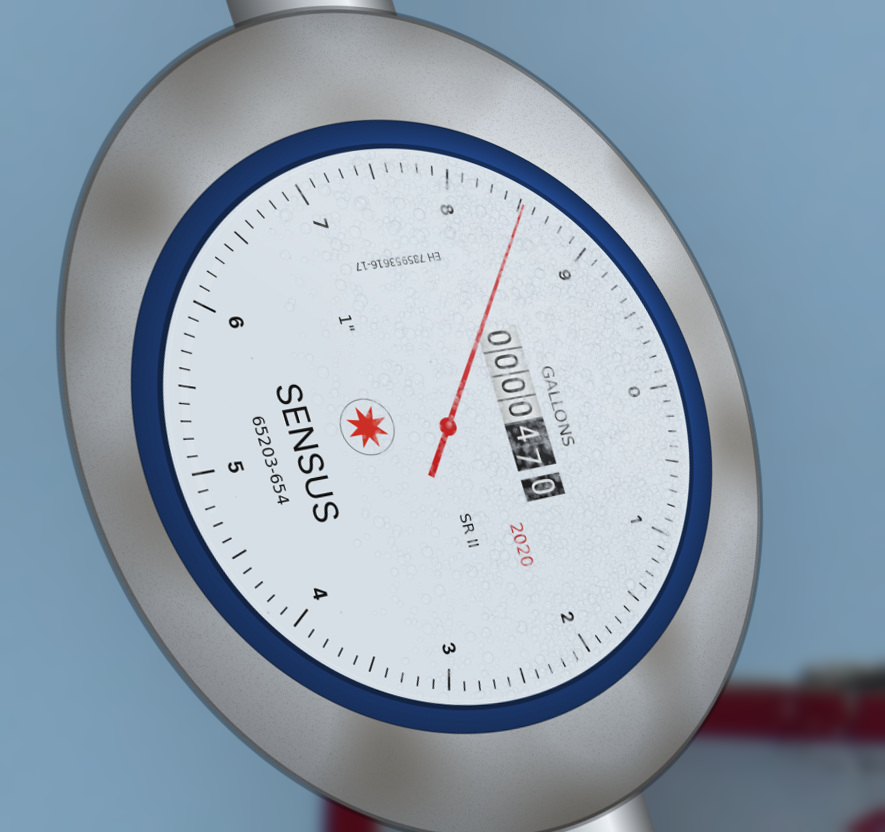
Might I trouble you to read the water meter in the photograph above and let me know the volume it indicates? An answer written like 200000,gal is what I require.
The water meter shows 468.5,gal
